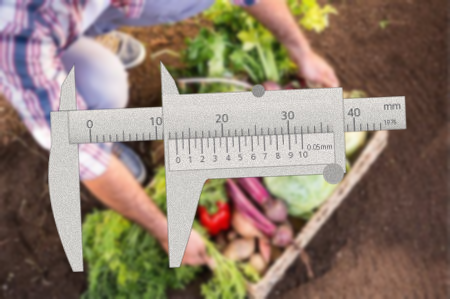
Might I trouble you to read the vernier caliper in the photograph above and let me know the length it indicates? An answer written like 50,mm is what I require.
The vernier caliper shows 13.0,mm
